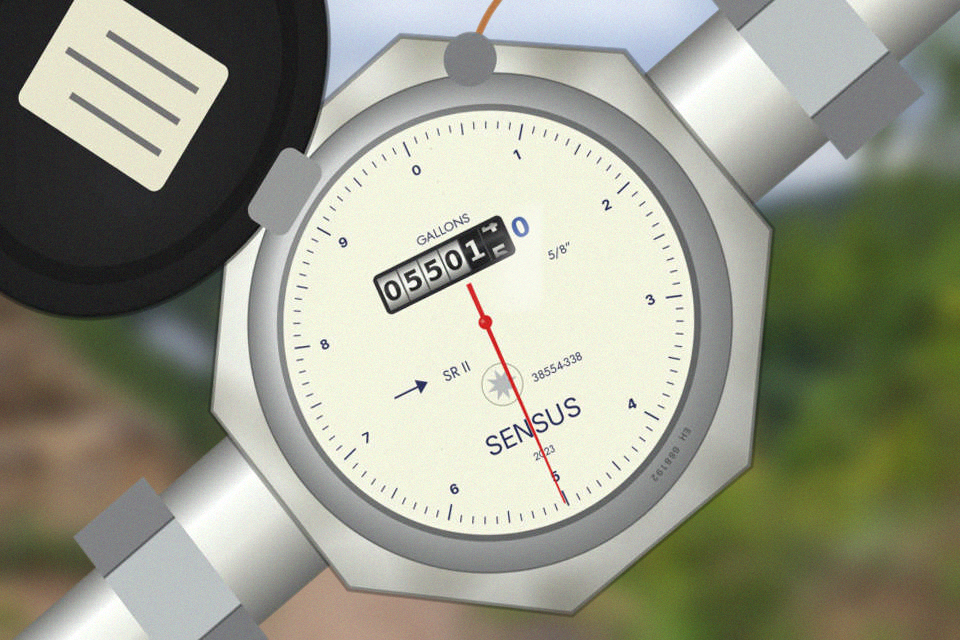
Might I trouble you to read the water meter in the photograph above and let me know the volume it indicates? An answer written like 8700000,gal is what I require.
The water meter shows 550145.0,gal
